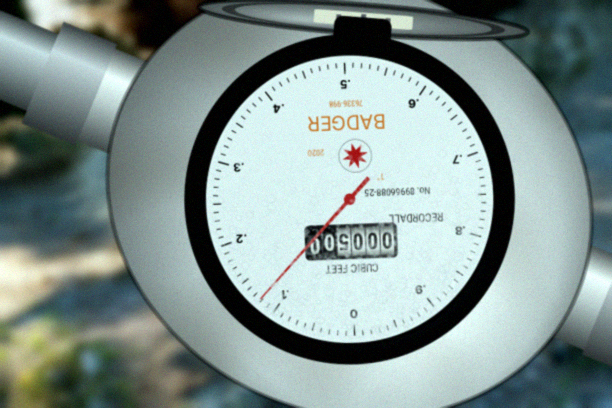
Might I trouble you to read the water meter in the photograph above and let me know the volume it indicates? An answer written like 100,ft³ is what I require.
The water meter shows 500.12,ft³
